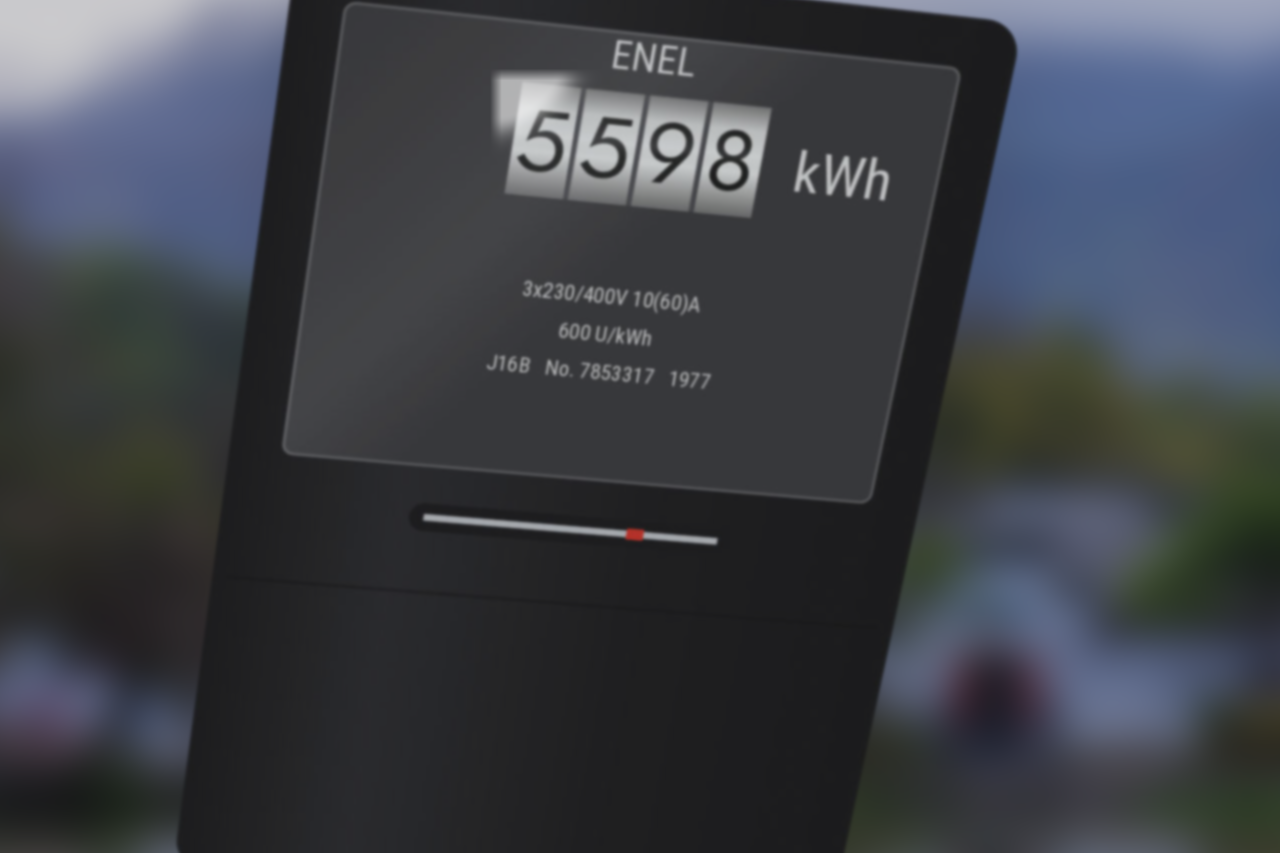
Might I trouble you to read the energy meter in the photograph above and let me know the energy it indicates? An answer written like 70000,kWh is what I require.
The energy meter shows 5598,kWh
